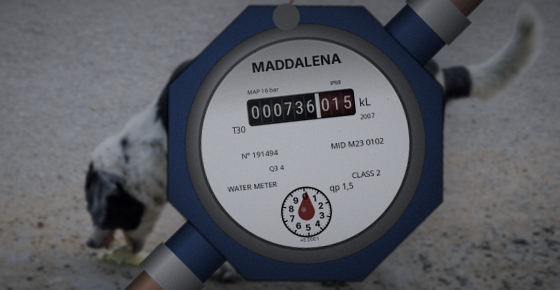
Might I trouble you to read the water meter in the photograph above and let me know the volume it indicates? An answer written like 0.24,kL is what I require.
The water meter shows 736.0150,kL
